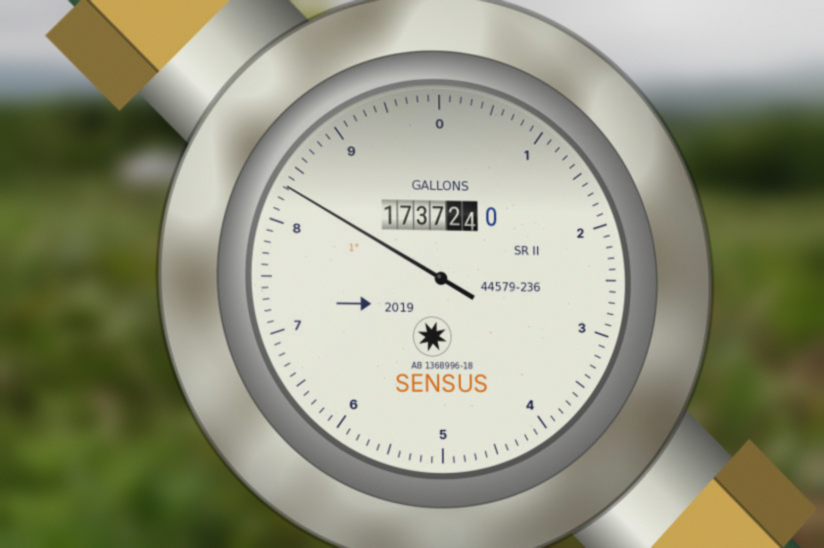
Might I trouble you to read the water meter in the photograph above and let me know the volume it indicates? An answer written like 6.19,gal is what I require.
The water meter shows 1737238.3,gal
